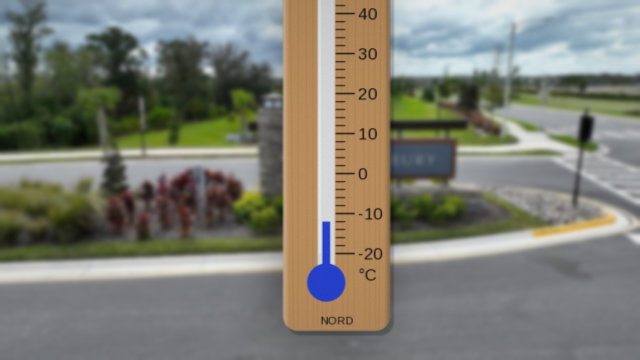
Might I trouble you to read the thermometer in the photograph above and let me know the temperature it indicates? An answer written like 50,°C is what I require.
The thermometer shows -12,°C
